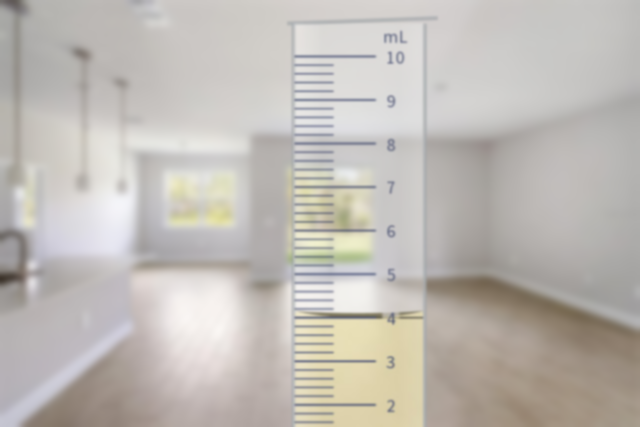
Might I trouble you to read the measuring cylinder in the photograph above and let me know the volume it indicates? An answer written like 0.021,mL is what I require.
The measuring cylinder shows 4,mL
